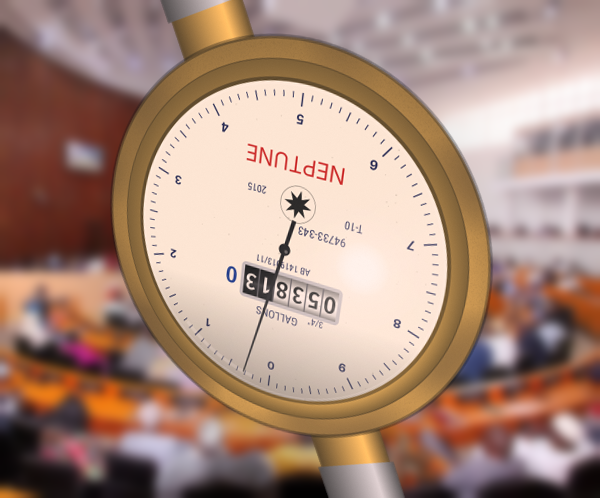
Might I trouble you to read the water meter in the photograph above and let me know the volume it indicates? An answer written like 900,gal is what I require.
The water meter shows 538130.3,gal
